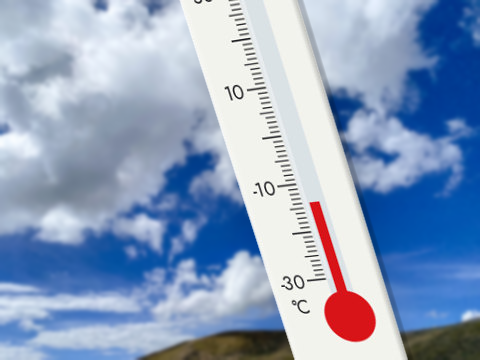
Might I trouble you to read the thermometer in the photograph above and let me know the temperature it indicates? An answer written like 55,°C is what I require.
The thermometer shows -14,°C
